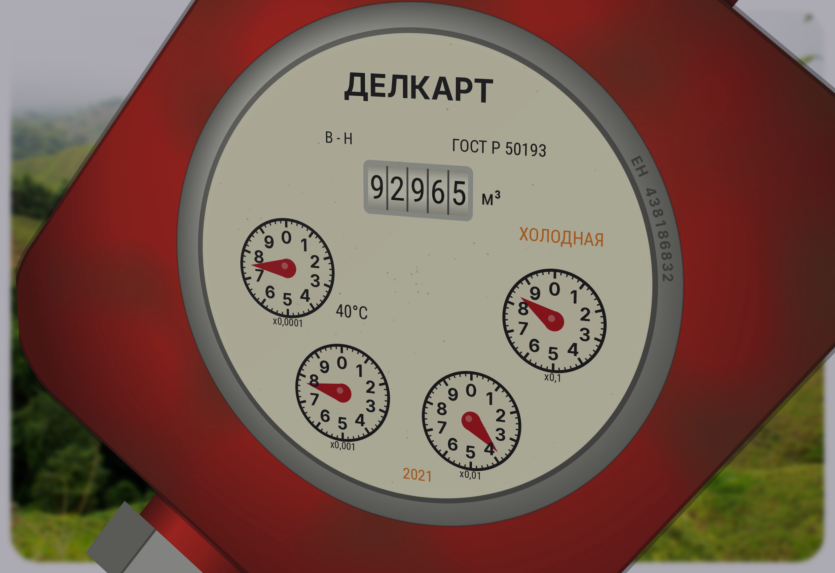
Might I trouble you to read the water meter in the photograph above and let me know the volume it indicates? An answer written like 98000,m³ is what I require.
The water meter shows 92965.8377,m³
